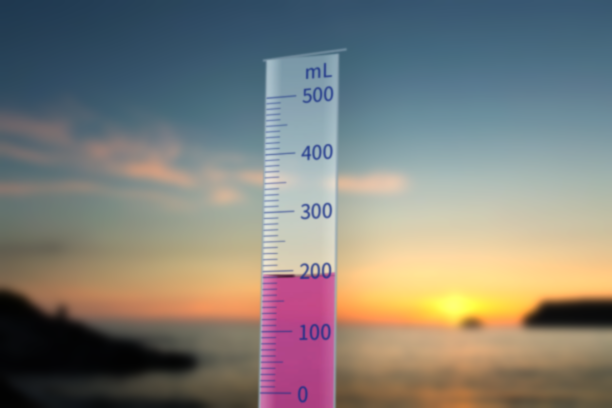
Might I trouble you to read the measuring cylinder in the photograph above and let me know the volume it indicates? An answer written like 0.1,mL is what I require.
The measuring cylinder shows 190,mL
